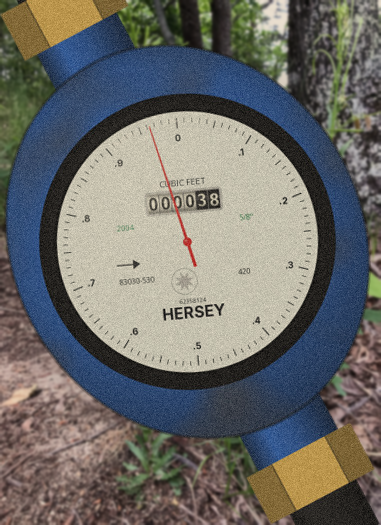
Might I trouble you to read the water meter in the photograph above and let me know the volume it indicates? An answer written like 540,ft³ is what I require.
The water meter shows 37.96,ft³
